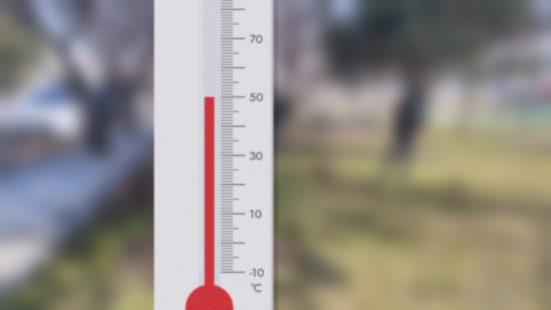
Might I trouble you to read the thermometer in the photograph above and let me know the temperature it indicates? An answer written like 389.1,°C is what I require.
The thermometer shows 50,°C
